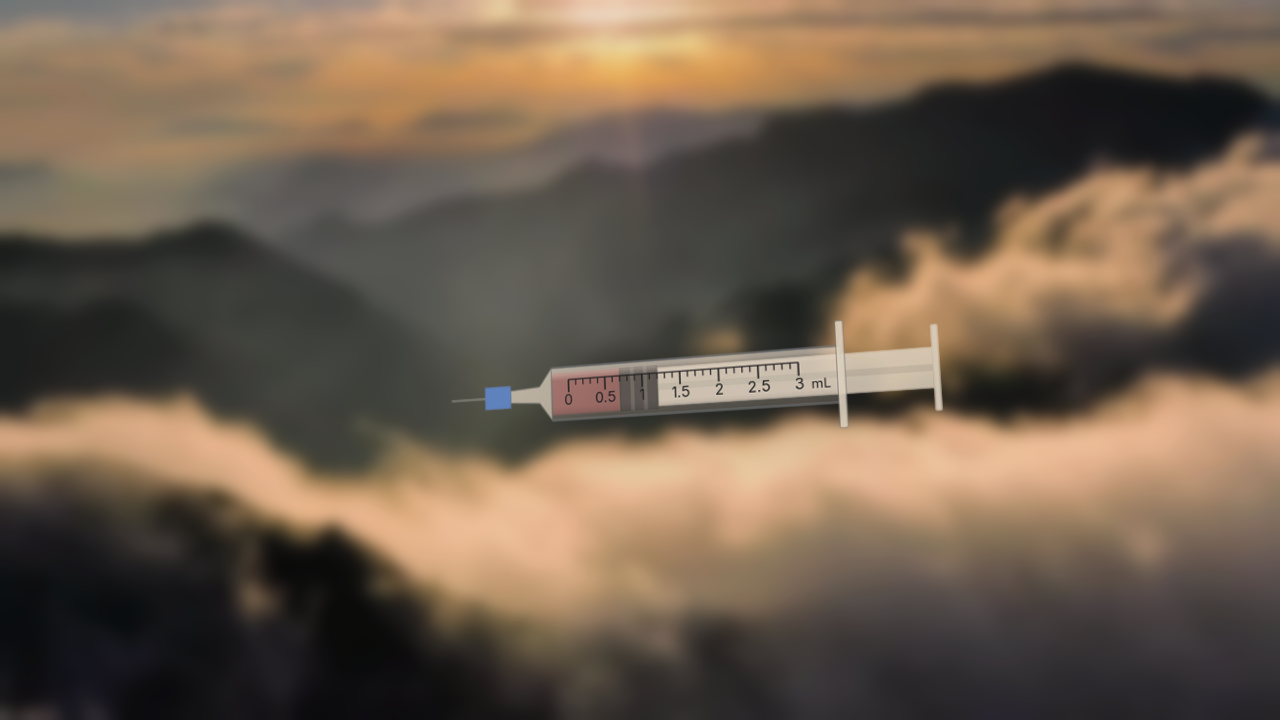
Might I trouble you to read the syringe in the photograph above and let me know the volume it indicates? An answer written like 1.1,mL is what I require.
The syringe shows 0.7,mL
